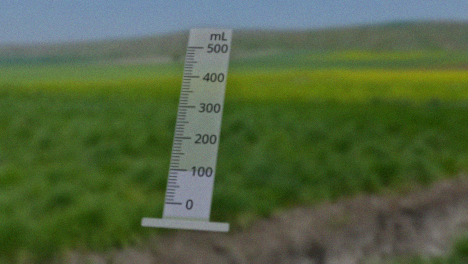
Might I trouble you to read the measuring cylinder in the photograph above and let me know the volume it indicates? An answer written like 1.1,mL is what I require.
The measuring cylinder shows 100,mL
